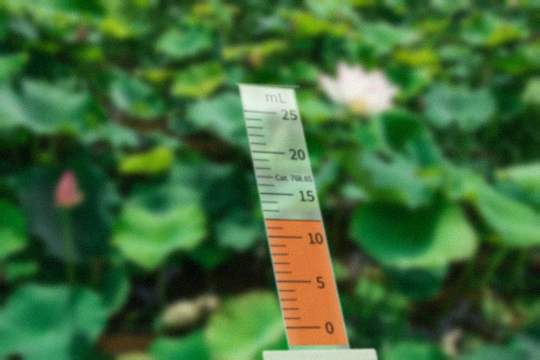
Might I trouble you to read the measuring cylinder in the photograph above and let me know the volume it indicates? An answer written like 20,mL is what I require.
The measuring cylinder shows 12,mL
